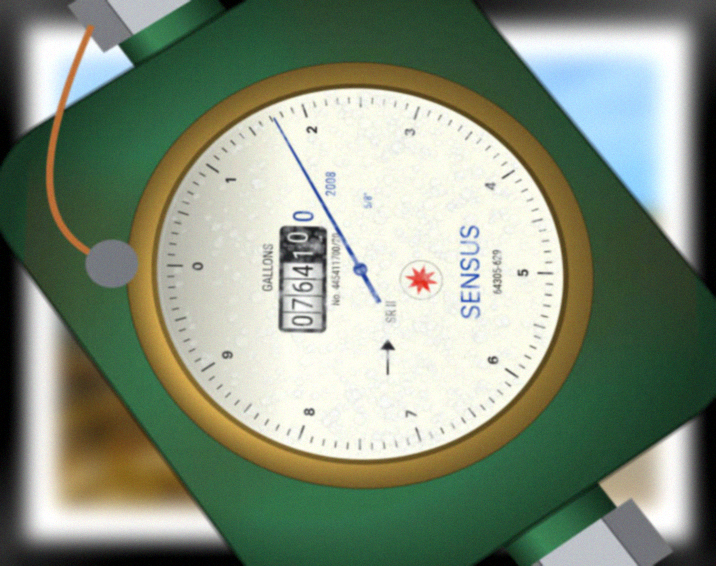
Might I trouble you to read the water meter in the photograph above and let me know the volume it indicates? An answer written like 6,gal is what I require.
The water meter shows 764101.7,gal
